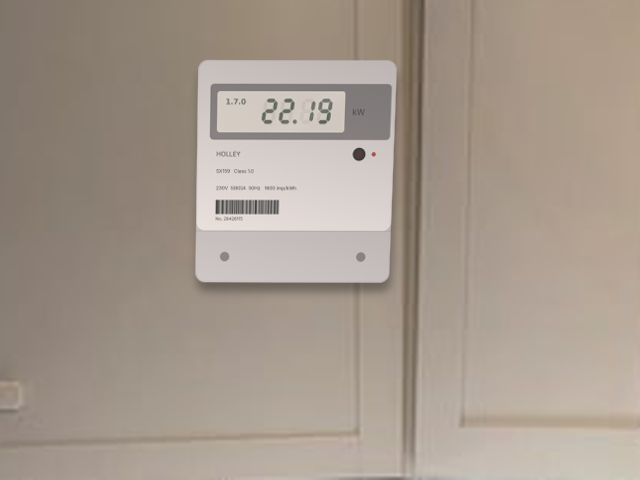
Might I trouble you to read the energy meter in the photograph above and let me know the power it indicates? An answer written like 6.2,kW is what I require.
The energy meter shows 22.19,kW
